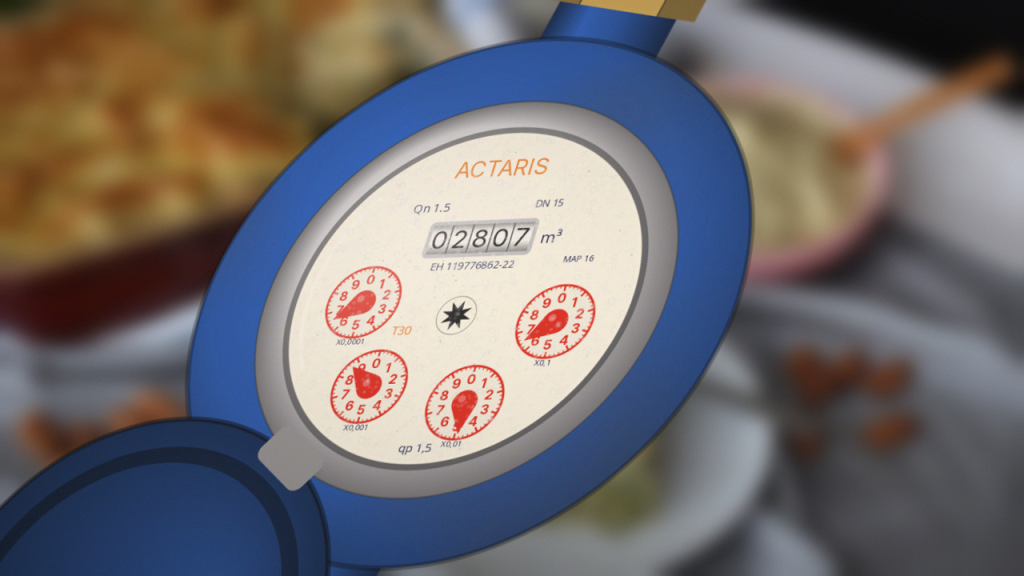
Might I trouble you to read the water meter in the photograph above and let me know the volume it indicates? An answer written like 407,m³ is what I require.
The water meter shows 2807.6486,m³
